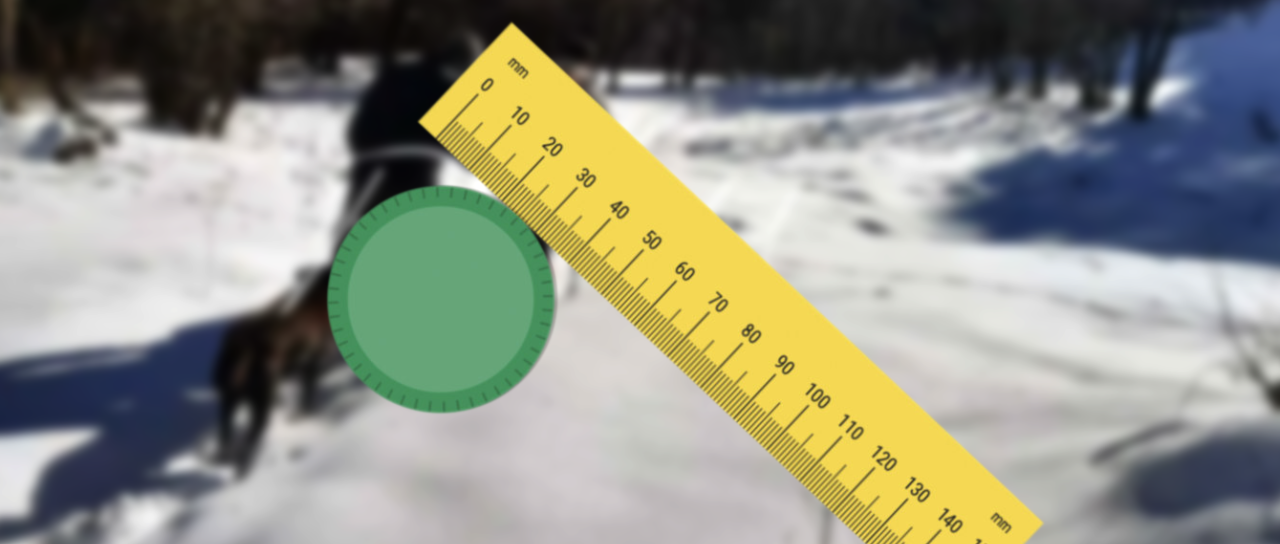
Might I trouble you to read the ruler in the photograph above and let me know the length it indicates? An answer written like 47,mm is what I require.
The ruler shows 50,mm
